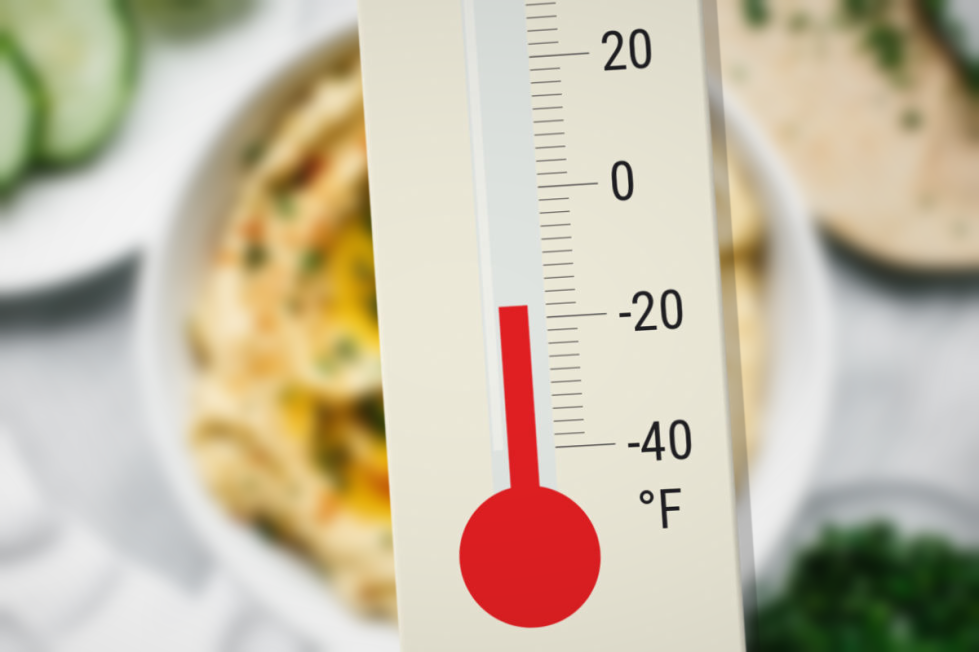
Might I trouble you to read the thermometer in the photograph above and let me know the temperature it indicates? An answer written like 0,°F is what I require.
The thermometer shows -18,°F
